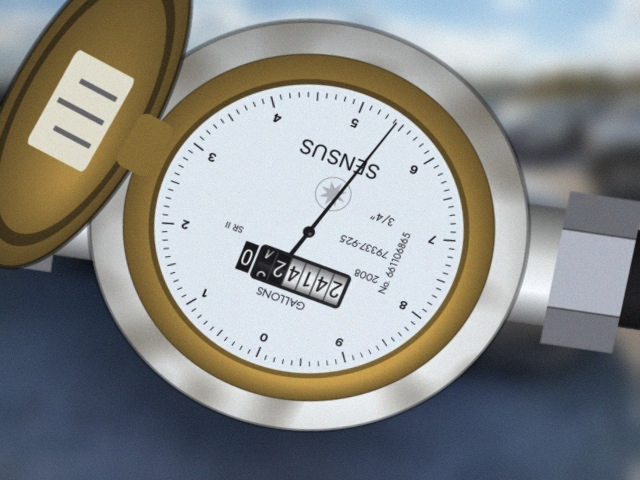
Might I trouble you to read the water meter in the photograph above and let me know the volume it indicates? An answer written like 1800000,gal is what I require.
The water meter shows 2414235.4,gal
